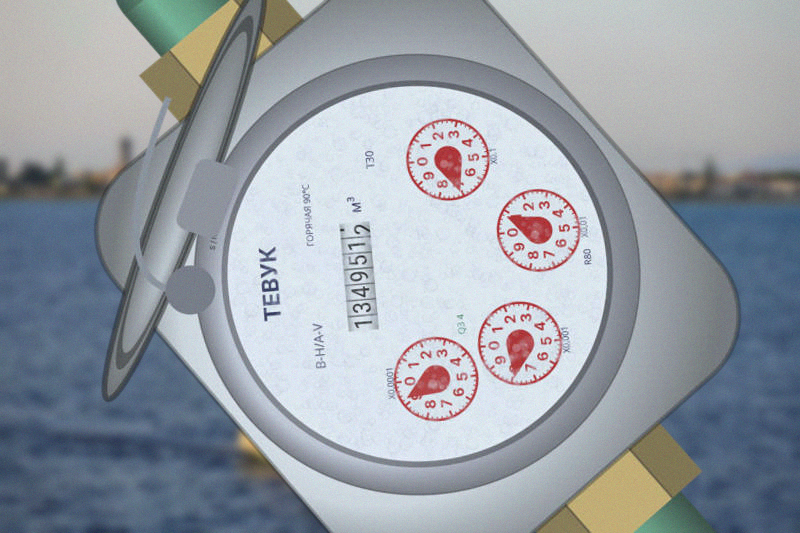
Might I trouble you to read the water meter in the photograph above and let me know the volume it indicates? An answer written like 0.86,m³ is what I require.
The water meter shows 1349511.7079,m³
